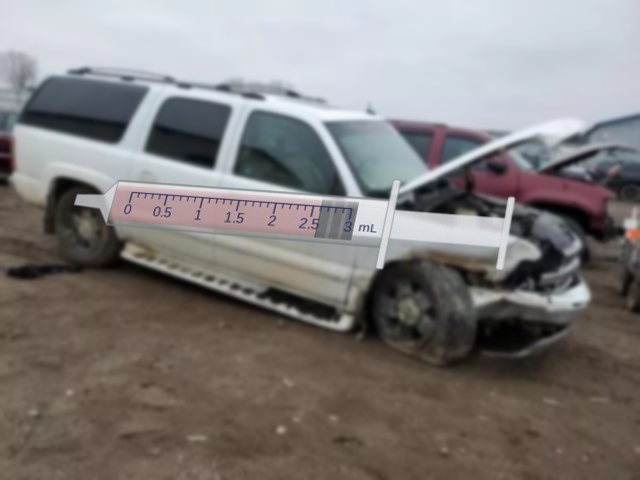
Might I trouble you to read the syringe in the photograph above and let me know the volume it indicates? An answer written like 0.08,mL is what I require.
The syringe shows 2.6,mL
